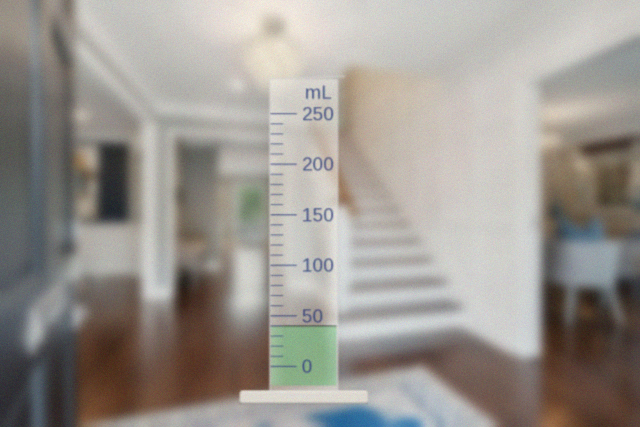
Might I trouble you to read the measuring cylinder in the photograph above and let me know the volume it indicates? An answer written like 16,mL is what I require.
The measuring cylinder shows 40,mL
